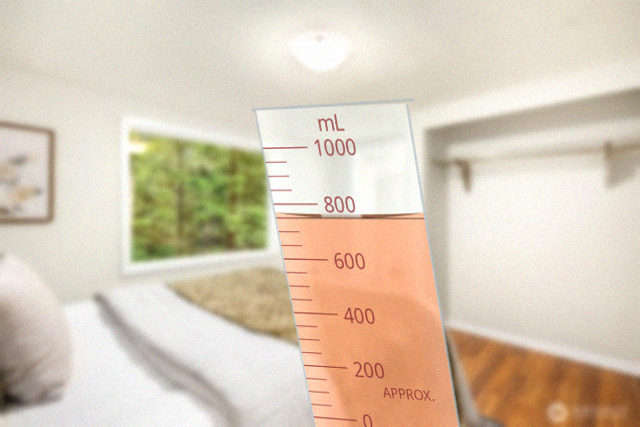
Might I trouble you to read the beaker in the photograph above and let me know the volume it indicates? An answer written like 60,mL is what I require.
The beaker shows 750,mL
